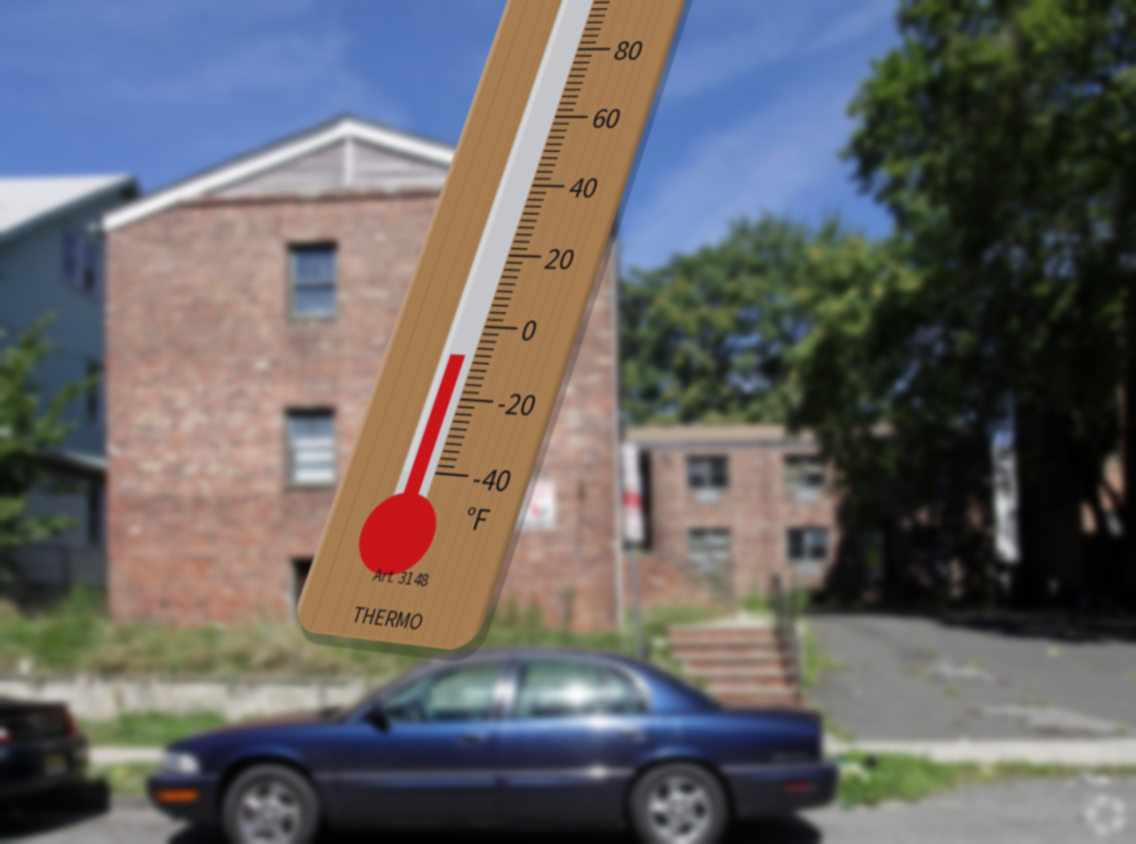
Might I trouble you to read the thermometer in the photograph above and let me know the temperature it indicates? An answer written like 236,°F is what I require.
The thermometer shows -8,°F
